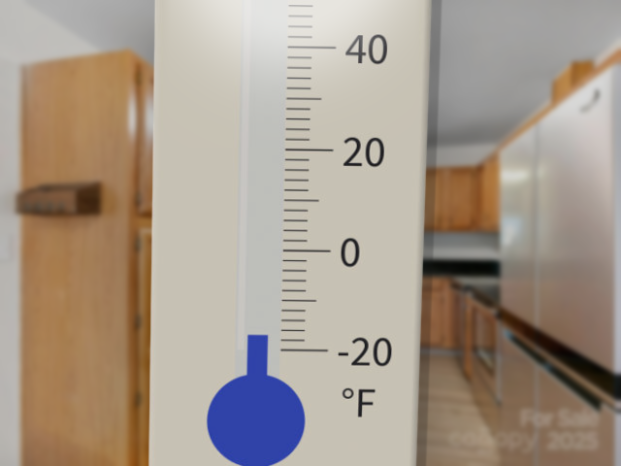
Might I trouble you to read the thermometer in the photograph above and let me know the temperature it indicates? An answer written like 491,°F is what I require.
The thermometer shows -17,°F
